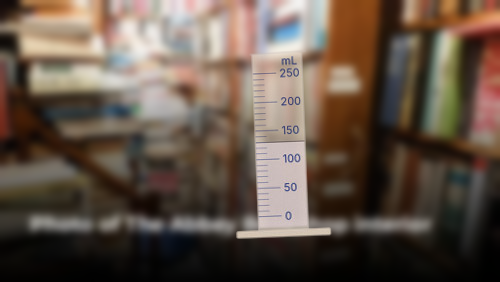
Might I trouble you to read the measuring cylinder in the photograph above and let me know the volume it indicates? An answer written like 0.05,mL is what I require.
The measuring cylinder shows 130,mL
